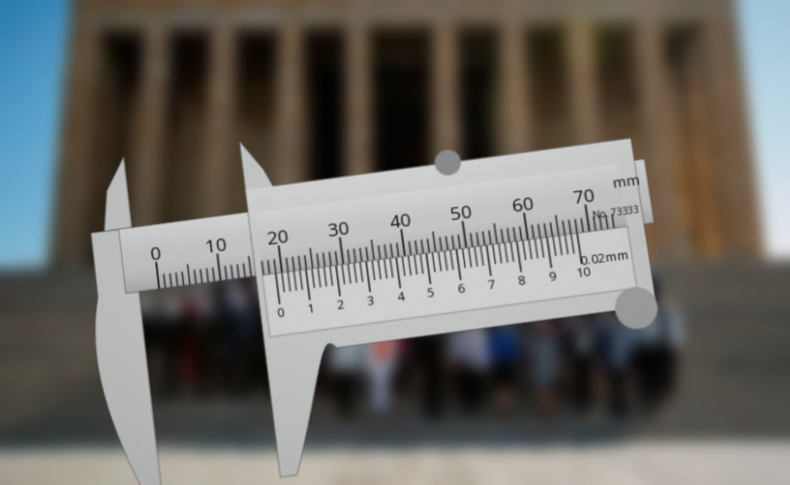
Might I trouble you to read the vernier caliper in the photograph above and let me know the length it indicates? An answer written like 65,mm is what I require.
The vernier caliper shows 19.0,mm
